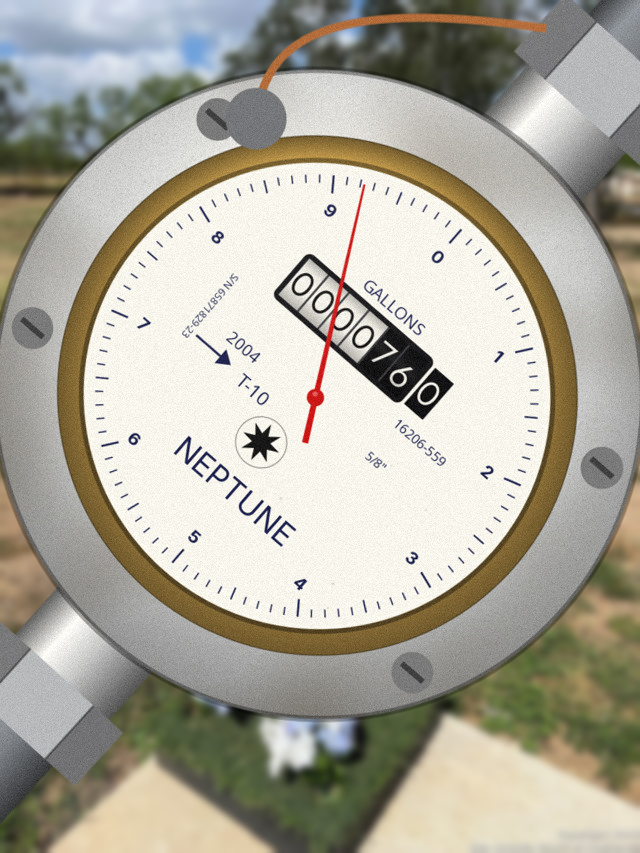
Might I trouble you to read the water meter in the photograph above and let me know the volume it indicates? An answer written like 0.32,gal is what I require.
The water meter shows 759.2,gal
